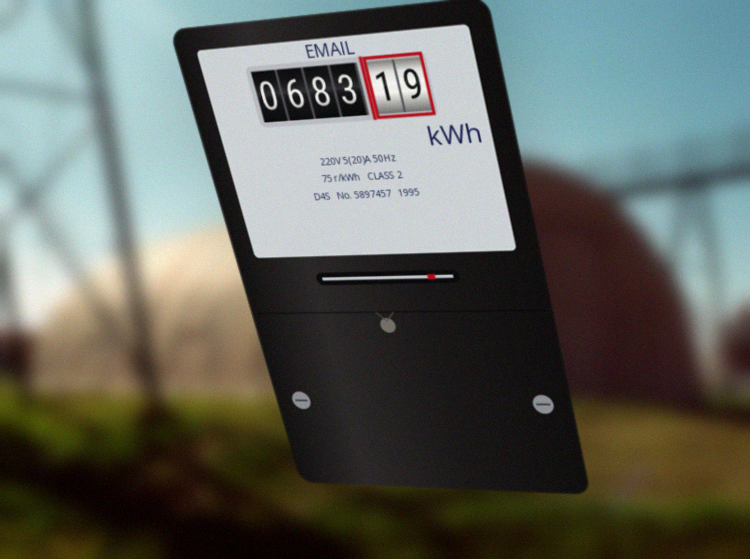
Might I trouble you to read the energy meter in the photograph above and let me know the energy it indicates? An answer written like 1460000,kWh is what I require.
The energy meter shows 683.19,kWh
